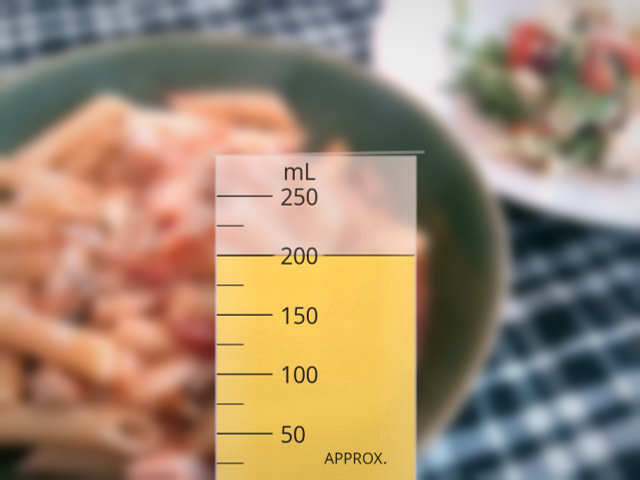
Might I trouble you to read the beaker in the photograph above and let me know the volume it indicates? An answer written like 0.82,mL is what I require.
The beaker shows 200,mL
